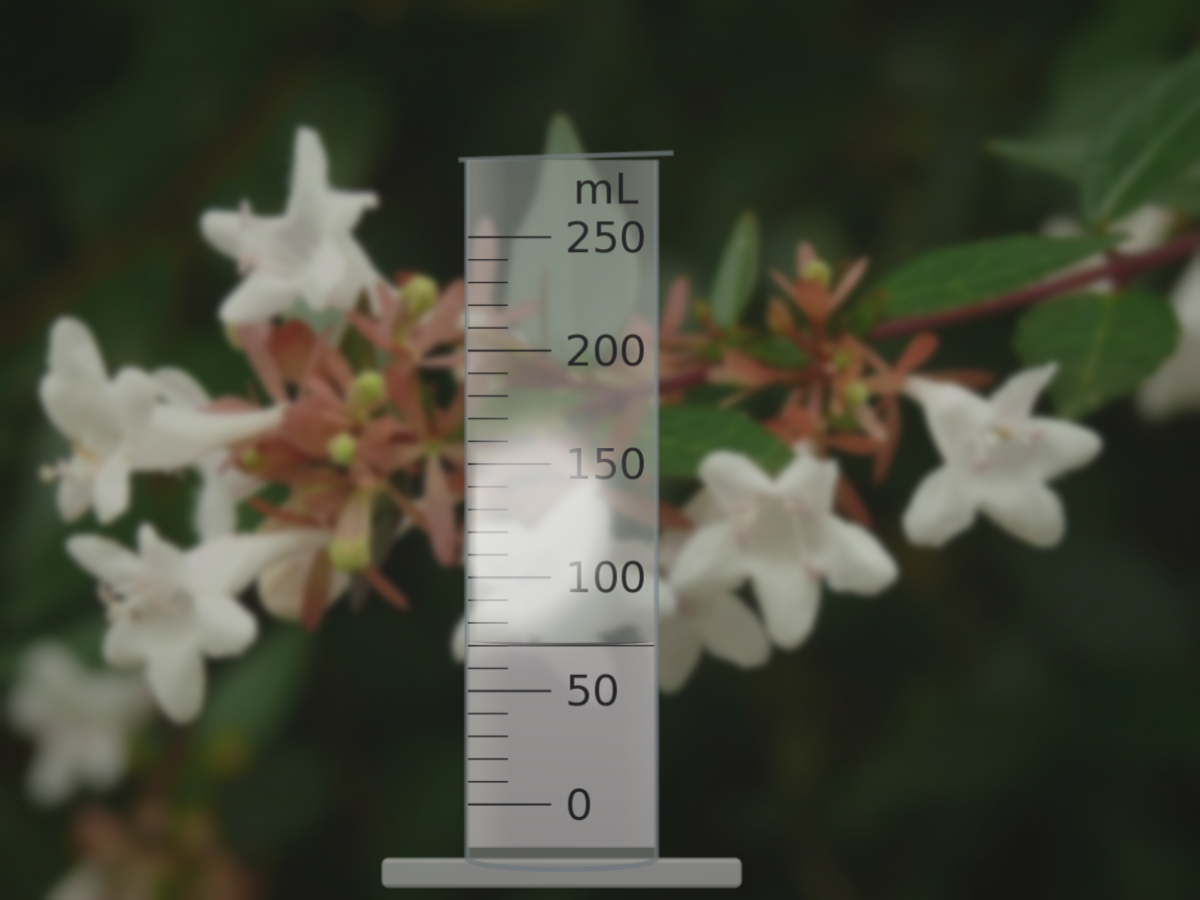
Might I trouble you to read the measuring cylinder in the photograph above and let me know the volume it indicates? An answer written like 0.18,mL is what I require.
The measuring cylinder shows 70,mL
